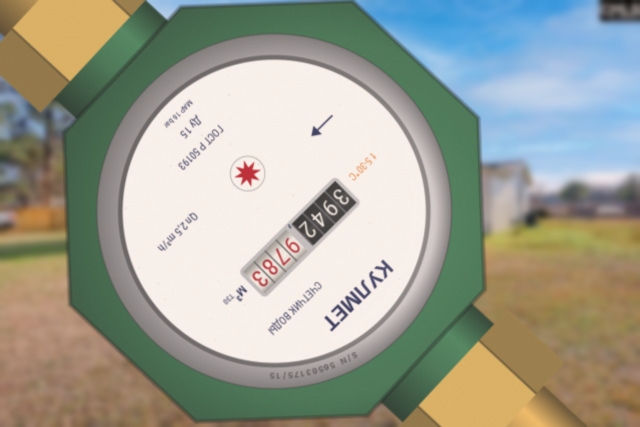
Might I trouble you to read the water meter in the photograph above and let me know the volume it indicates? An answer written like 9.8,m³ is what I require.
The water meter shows 3942.9783,m³
